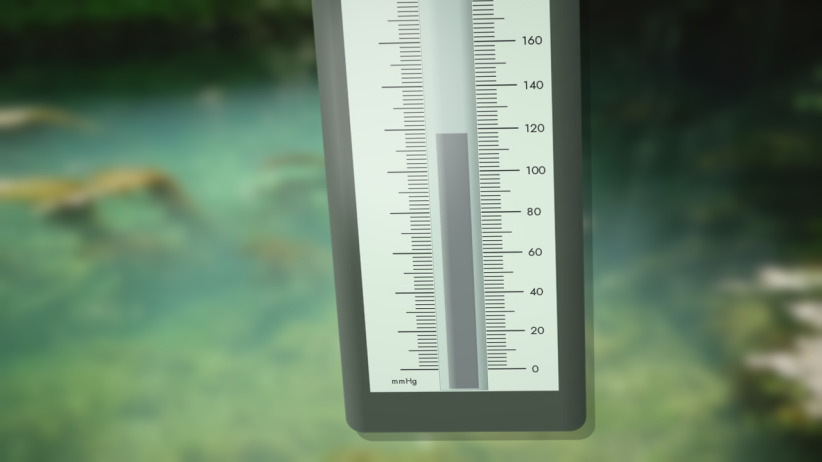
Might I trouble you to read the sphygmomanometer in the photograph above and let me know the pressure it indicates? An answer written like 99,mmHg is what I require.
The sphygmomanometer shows 118,mmHg
